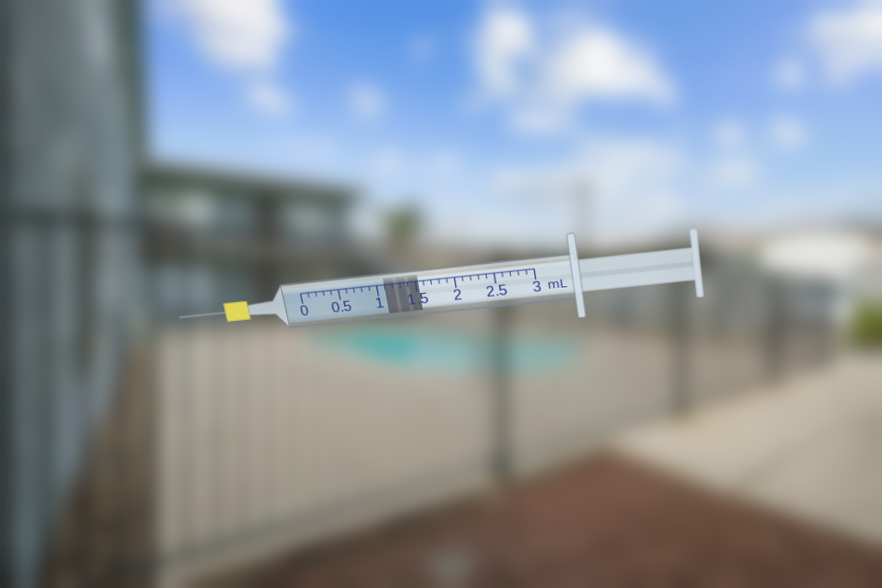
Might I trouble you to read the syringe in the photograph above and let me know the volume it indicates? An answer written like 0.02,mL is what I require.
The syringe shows 1.1,mL
